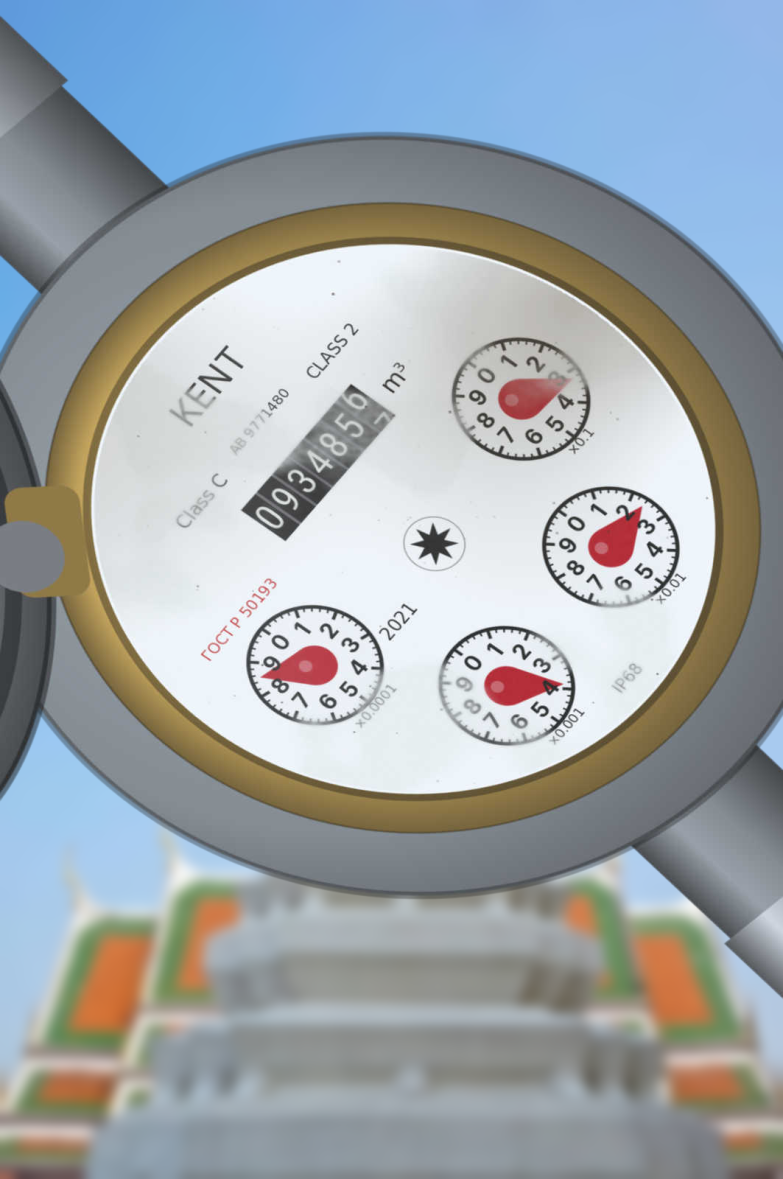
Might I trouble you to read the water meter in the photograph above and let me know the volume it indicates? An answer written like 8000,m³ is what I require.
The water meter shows 934856.3238,m³
